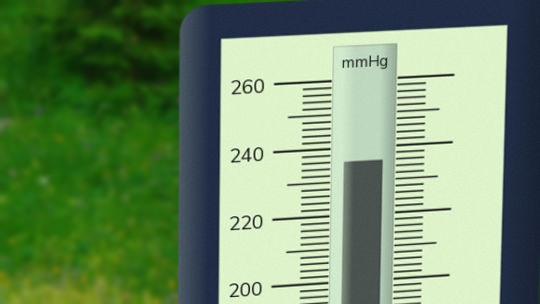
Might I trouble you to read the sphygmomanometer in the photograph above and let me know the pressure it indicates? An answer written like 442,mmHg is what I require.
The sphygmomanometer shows 236,mmHg
